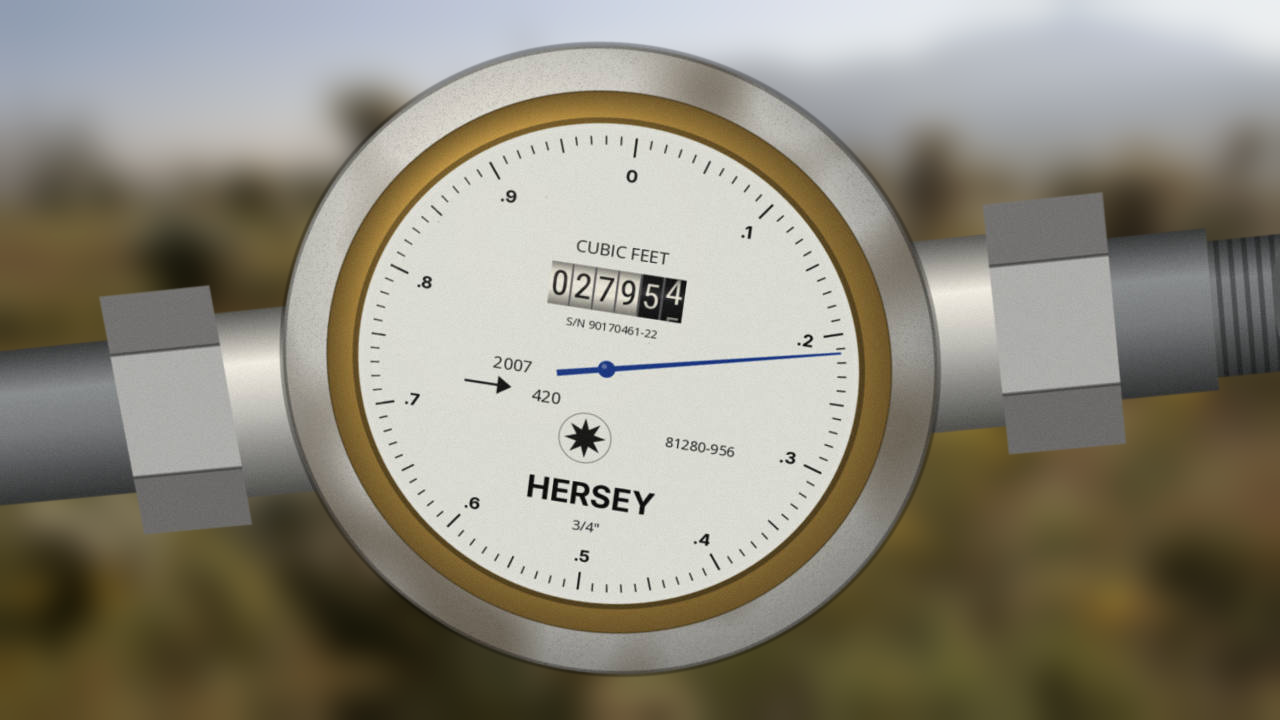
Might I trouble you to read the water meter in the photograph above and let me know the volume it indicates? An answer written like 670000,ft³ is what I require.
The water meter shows 27954.21,ft³
